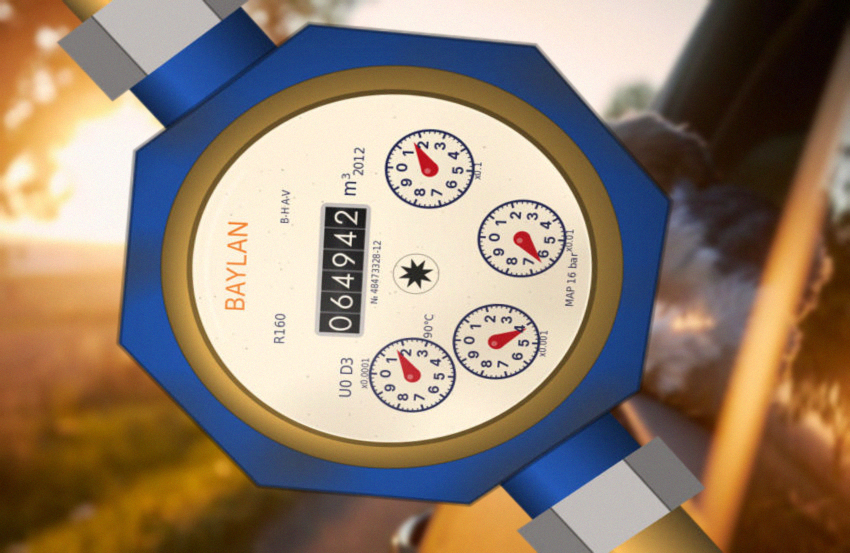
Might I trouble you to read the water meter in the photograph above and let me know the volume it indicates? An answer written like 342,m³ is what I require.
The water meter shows 64942.1641,m³
